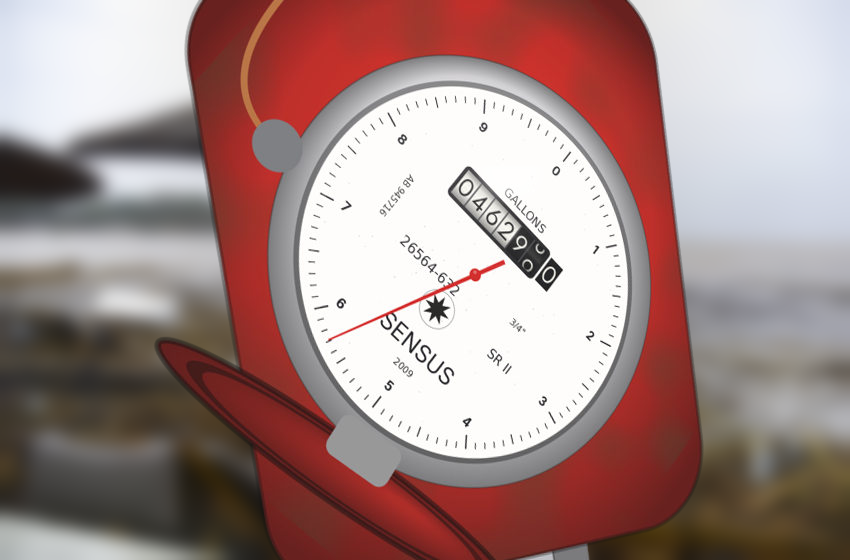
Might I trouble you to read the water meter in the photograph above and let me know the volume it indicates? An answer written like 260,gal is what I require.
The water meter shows 462985.7,gal
